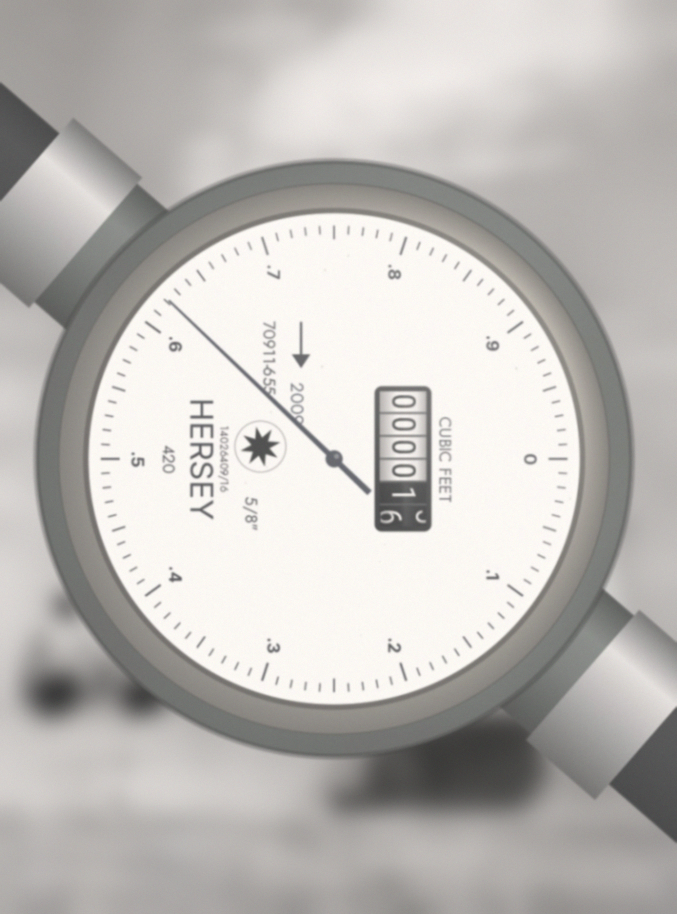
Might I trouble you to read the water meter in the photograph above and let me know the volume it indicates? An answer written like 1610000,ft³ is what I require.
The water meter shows 15.62,ft³
